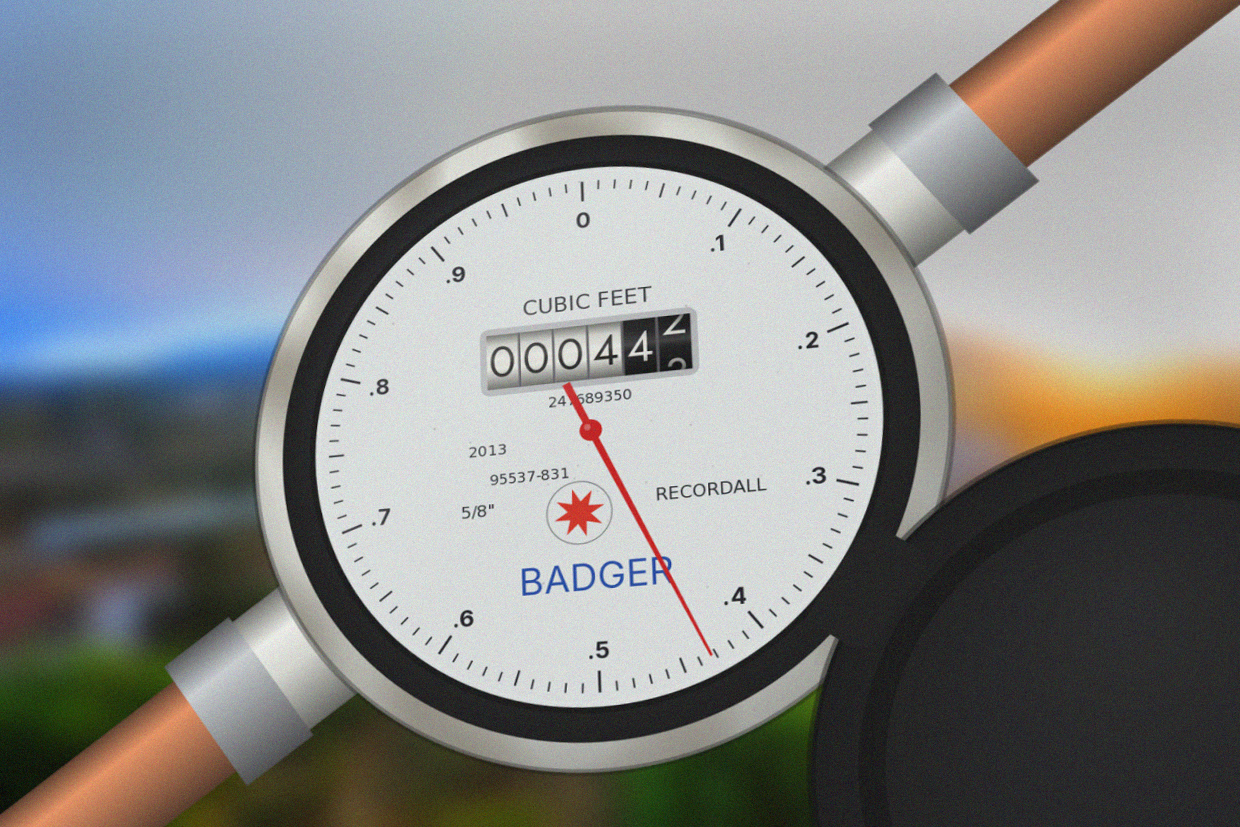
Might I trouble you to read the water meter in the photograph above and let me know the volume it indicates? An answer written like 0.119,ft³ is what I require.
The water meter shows 442.43,ft³
